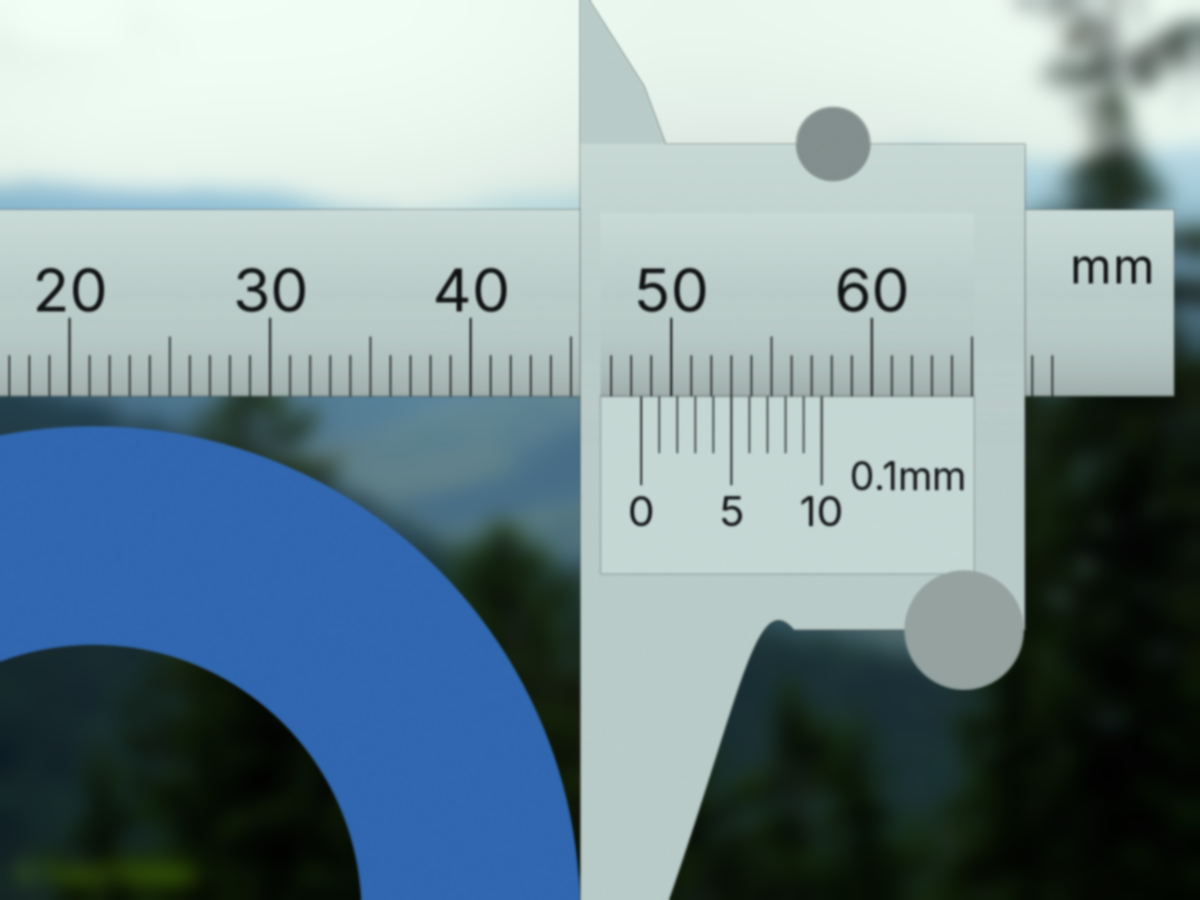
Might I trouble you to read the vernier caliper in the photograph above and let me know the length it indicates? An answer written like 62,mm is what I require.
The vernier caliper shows 48.5,mm
